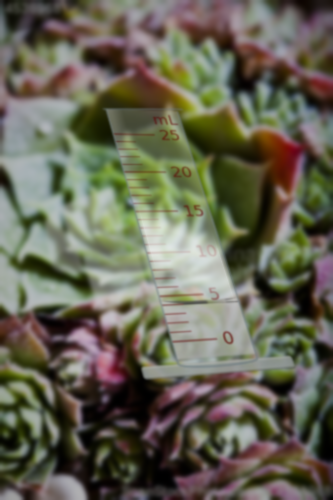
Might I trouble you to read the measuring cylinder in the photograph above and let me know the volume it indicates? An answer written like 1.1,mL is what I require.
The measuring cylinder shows 4,mL
